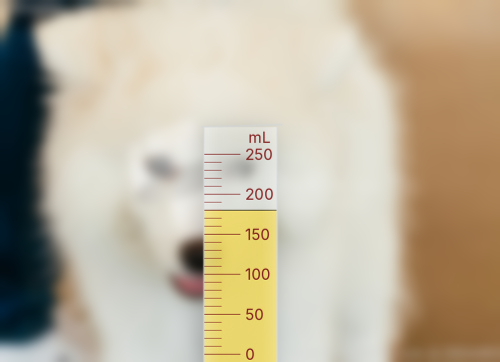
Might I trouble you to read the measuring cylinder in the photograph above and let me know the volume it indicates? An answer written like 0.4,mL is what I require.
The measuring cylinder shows 180,mL
